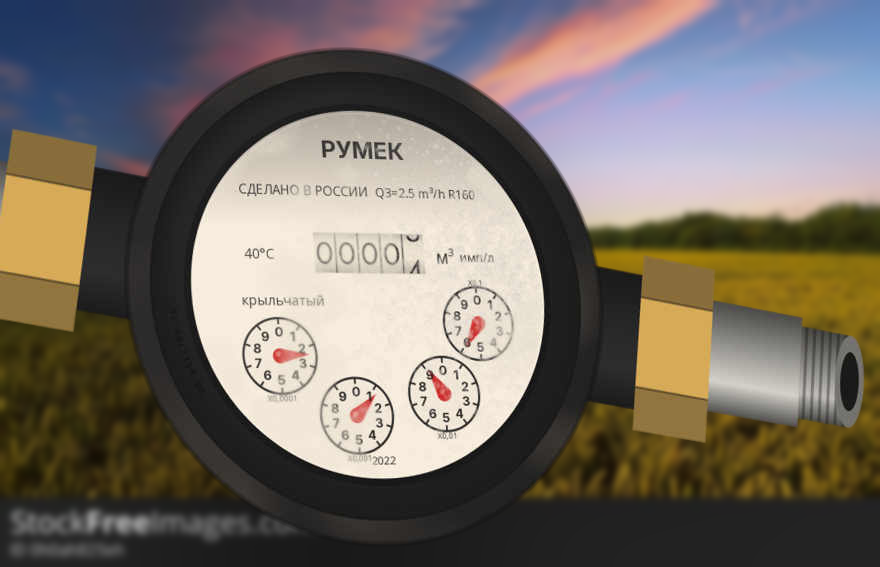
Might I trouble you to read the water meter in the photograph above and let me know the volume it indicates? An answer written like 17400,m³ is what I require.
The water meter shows 3.5912,m³
